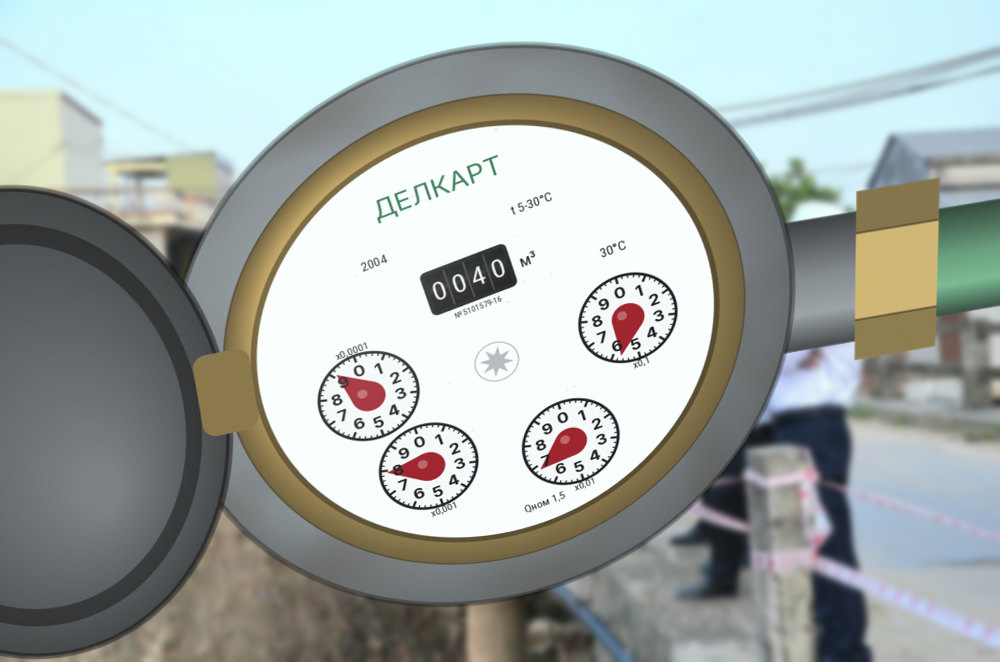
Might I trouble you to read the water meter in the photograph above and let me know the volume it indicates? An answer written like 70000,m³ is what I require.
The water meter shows 40.5679,m³
